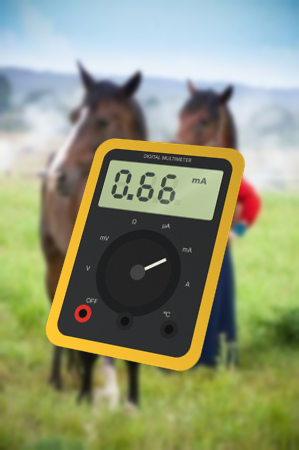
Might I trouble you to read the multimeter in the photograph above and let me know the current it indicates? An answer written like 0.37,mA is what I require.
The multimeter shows 0.66,mA
